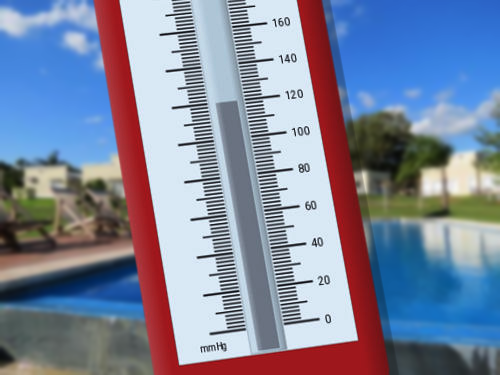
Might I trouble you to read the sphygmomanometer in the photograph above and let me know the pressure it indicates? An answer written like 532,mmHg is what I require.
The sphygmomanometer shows 120,mmHg
